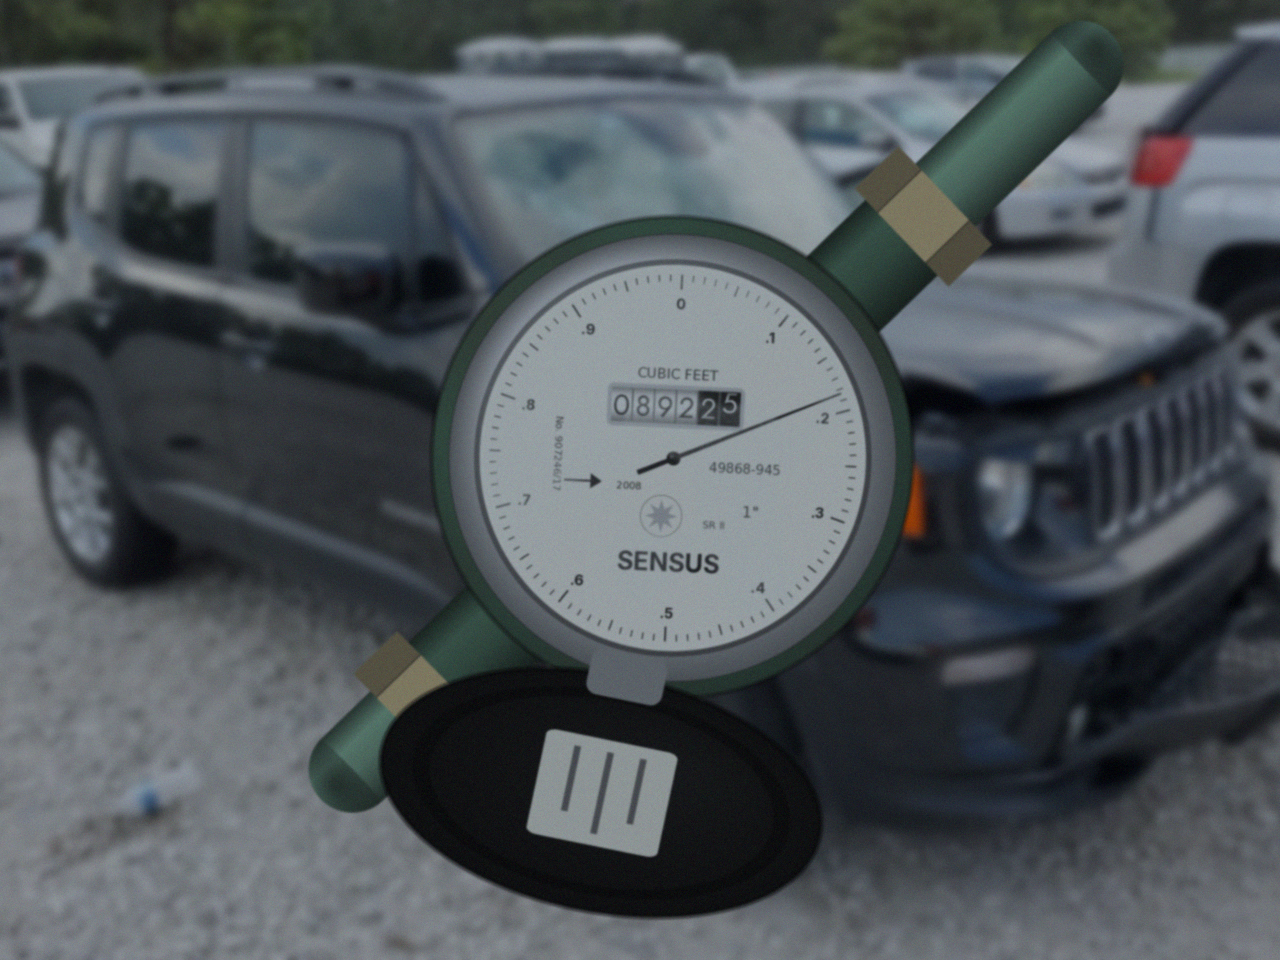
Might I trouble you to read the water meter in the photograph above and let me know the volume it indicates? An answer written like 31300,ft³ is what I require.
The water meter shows 89225.18,ft³
